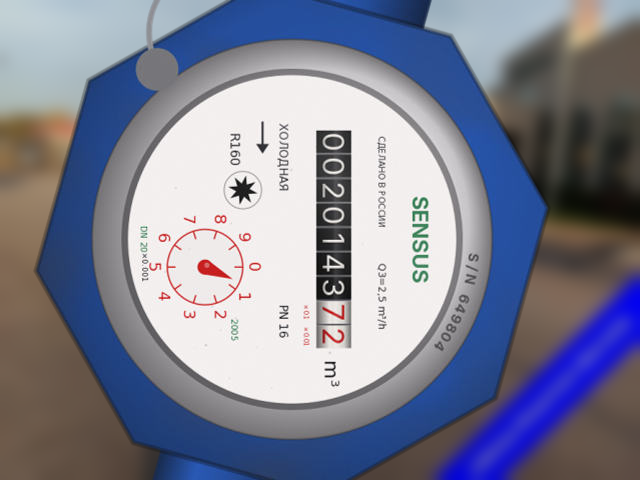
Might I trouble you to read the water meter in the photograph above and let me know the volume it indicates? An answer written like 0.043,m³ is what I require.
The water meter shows 20143.720,m³
